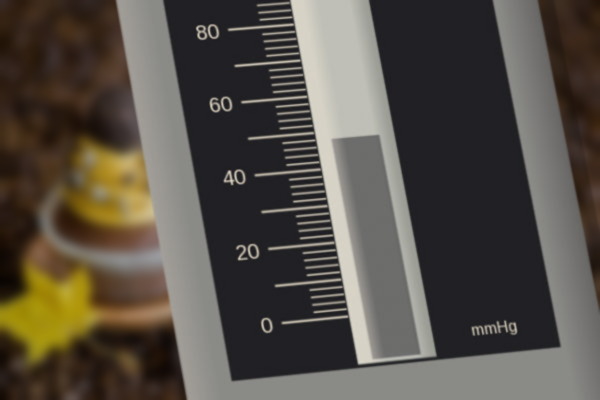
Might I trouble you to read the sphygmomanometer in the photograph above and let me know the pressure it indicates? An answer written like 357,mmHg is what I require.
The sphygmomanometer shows 48,mmHg
